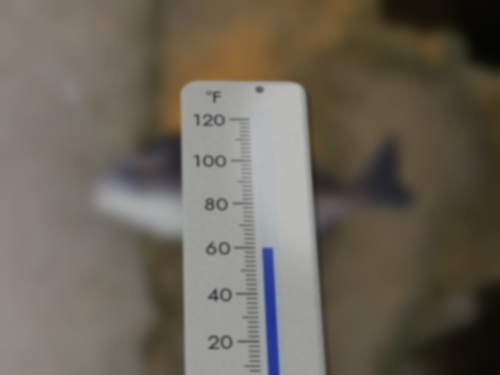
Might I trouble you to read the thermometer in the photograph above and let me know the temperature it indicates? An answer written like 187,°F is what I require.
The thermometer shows 60,°F
